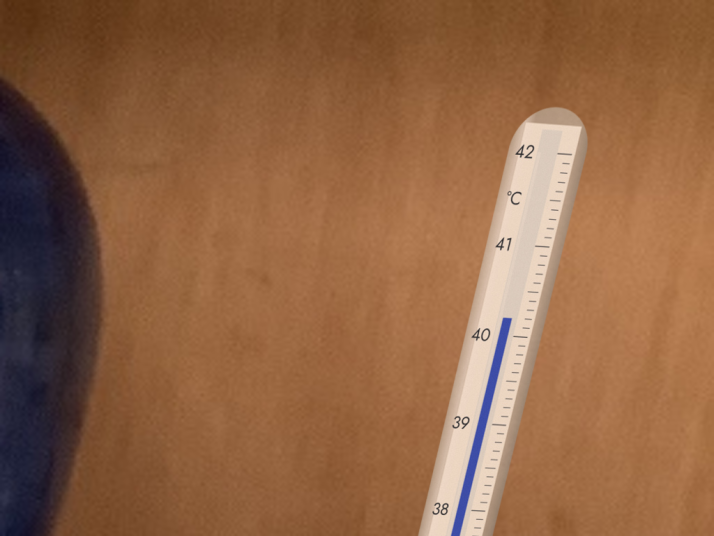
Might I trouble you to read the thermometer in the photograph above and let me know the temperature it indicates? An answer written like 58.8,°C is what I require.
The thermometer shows 40.2,°C
